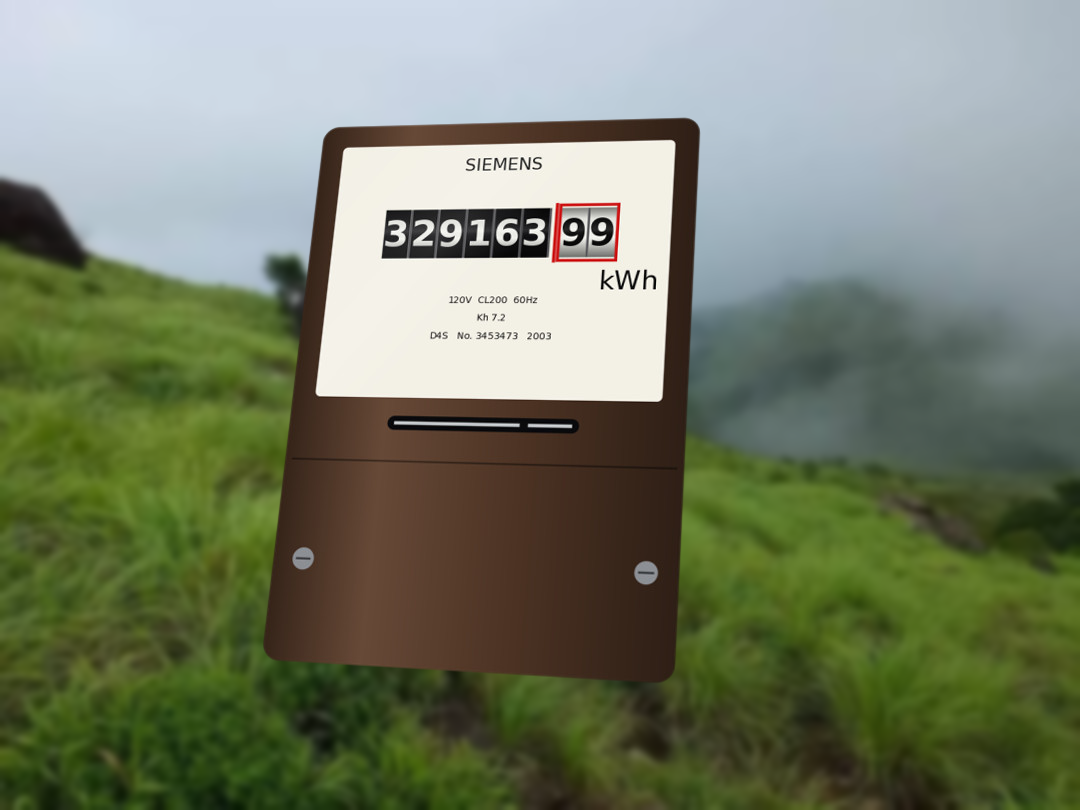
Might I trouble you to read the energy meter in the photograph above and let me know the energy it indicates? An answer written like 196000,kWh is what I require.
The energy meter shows 329163.99,kWh
